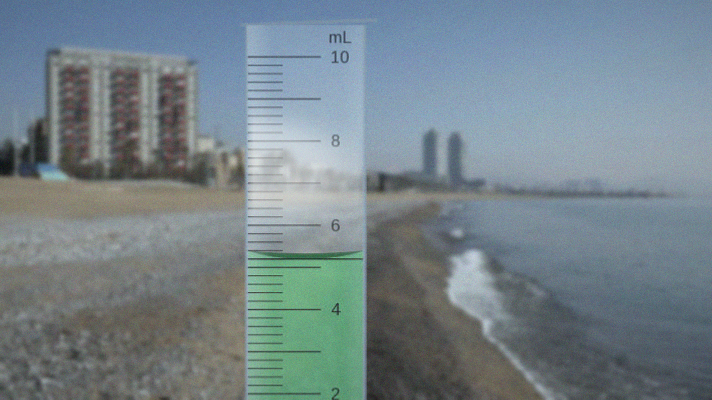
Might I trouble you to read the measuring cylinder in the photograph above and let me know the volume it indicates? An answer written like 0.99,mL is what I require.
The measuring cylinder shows 5.2,mL
